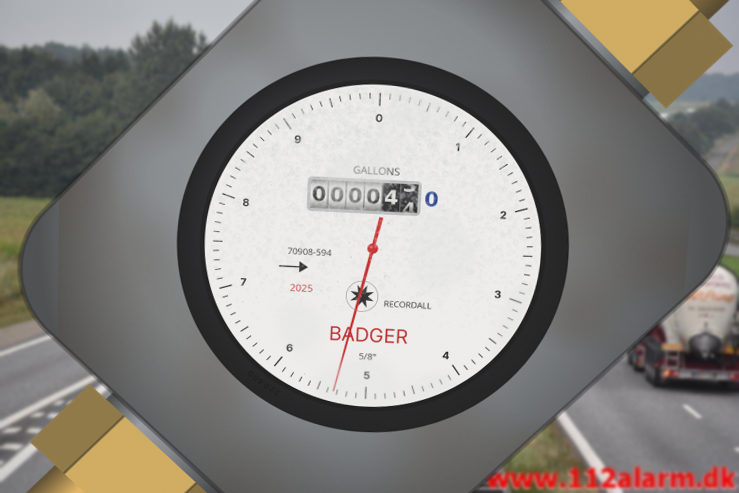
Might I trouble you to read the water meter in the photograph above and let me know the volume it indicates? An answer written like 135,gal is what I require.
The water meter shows 435.3,gal
